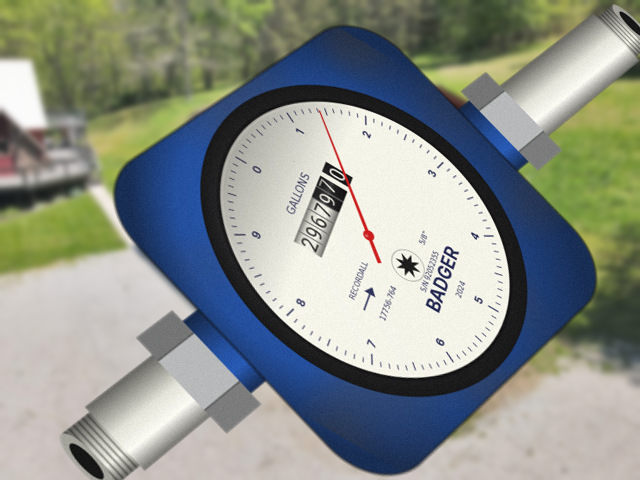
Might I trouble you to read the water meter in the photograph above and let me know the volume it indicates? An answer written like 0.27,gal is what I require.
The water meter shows 2967971.4,gal
